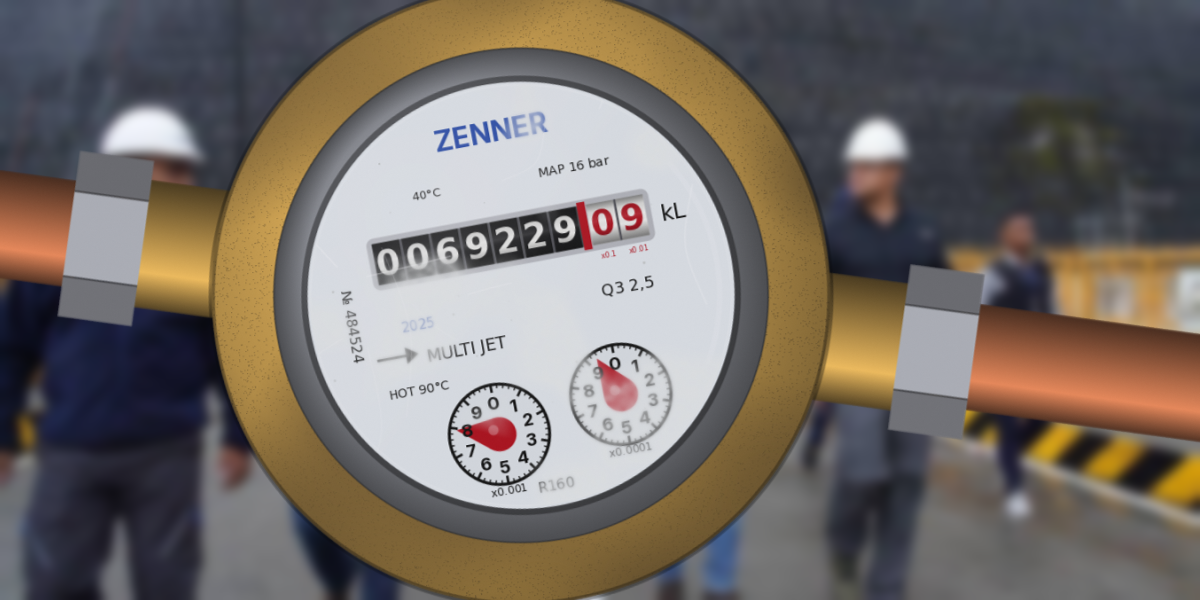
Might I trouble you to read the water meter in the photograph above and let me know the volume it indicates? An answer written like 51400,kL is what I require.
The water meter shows 69229.0979,kL
